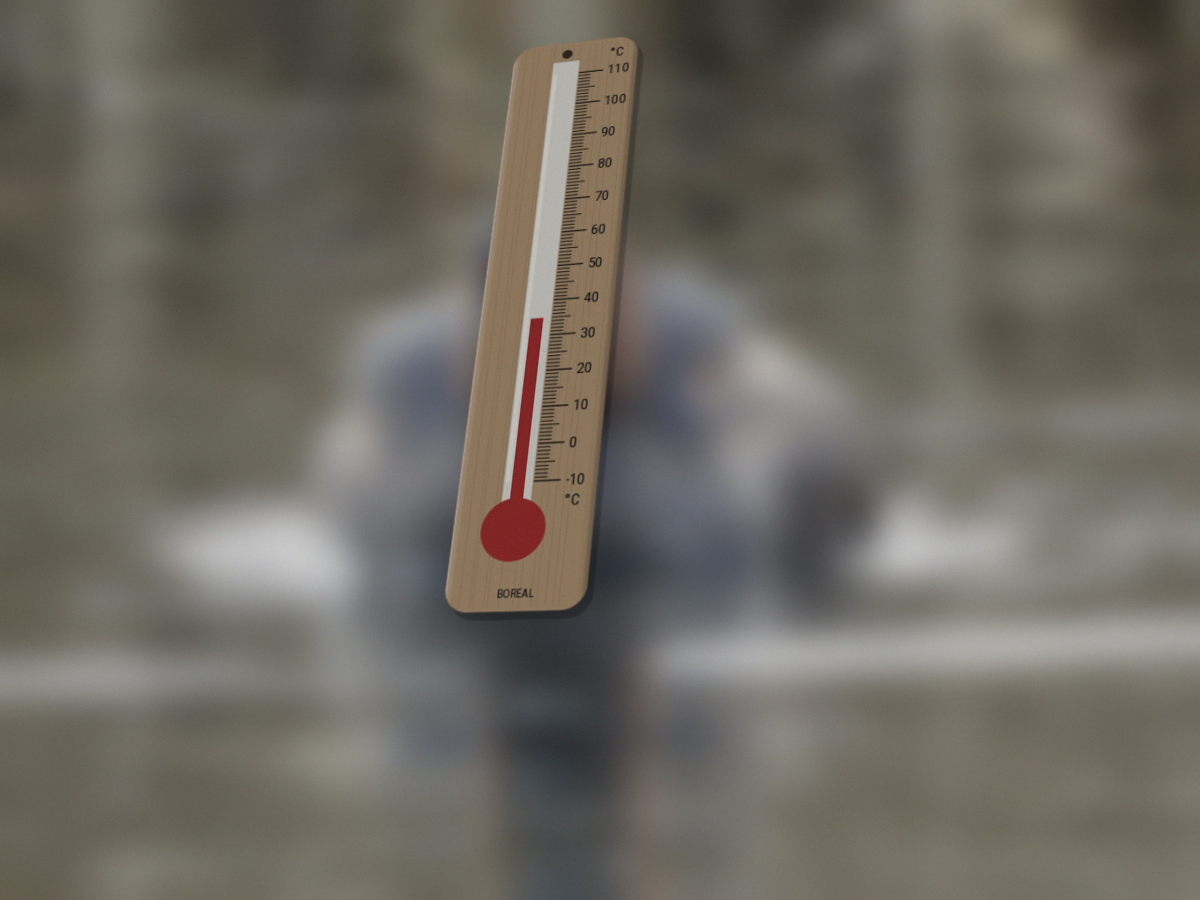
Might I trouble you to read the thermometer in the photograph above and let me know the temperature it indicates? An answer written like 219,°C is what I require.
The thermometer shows 35,°C
